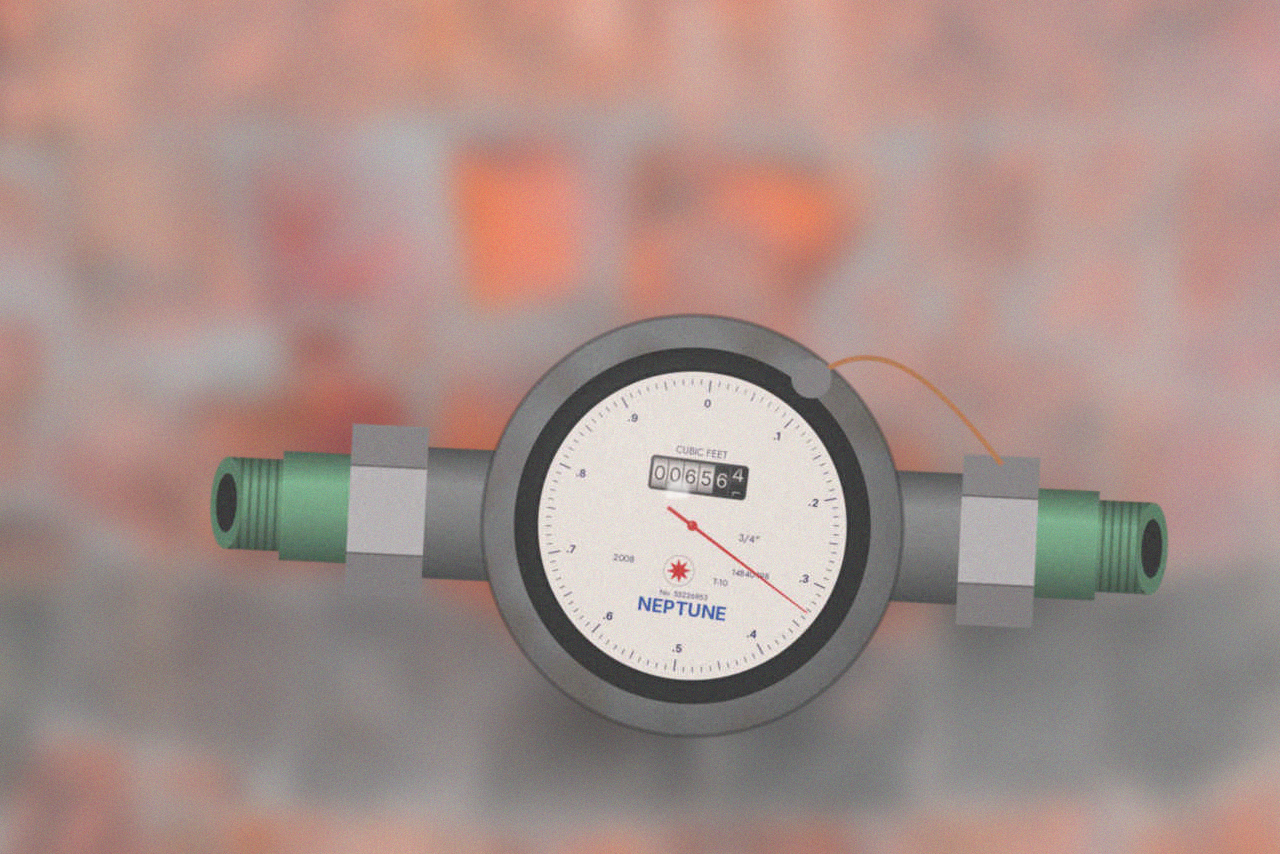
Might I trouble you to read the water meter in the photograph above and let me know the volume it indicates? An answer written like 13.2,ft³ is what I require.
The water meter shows 6564.33,ft³
